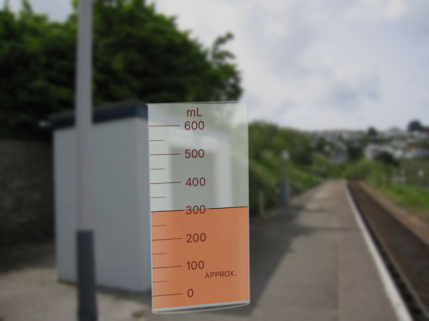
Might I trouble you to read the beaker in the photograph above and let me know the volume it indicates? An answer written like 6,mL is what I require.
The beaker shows 300,mL
